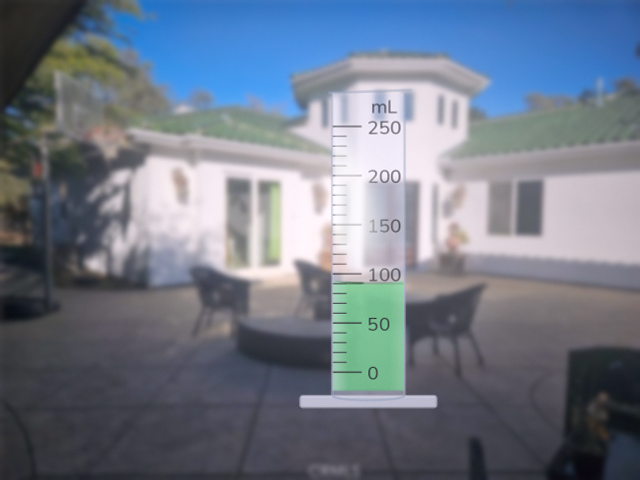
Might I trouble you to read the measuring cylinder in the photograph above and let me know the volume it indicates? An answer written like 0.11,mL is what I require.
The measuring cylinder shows 90,mL
